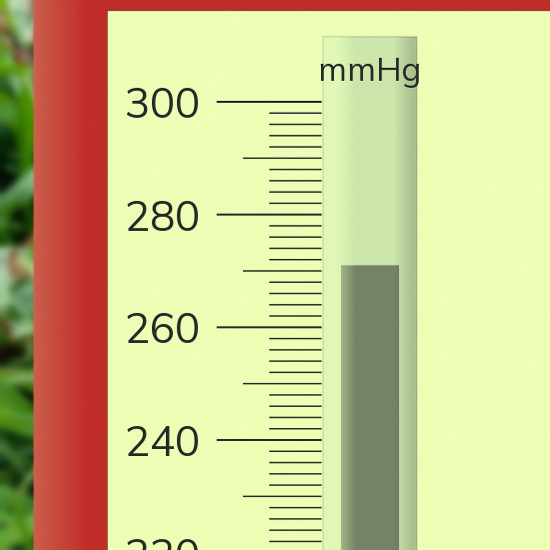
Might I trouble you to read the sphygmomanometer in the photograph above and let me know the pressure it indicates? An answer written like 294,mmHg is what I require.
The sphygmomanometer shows 271,mmHg
